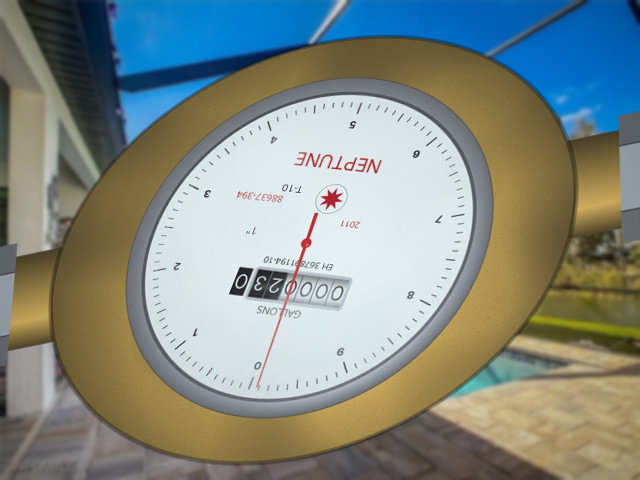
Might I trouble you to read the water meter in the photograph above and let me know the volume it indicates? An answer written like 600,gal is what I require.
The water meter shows 229.9,gal
